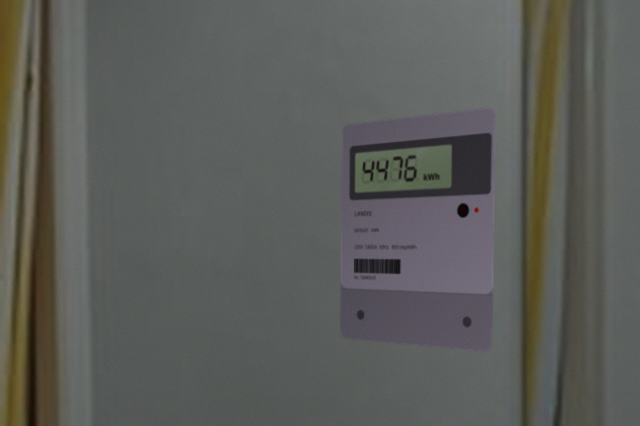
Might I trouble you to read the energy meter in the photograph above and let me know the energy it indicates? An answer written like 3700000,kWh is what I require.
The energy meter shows 4476,kWh
